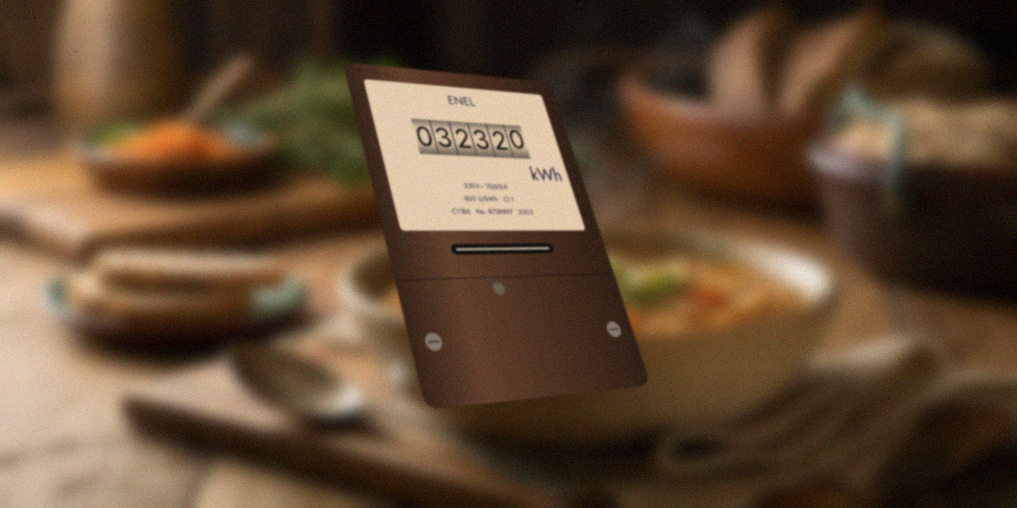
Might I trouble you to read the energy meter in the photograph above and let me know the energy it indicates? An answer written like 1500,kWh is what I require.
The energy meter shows 32320,kWh
